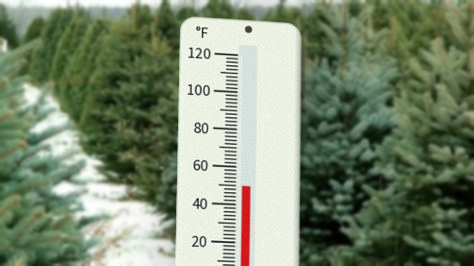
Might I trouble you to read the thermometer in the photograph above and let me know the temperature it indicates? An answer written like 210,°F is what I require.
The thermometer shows 50,°F
